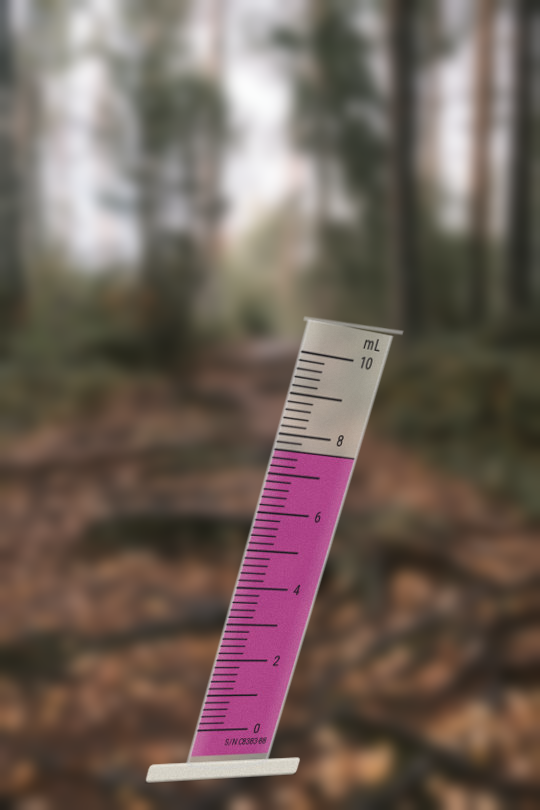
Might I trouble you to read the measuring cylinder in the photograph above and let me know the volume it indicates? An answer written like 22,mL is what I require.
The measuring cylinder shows 7.6,mL
